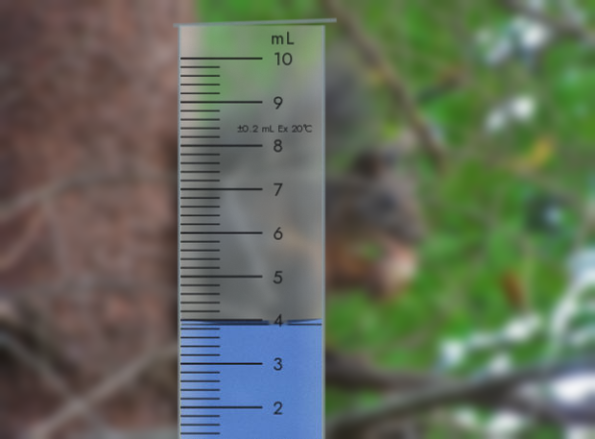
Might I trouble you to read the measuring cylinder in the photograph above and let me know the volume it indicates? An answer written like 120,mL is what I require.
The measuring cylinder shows 3.9,mL
